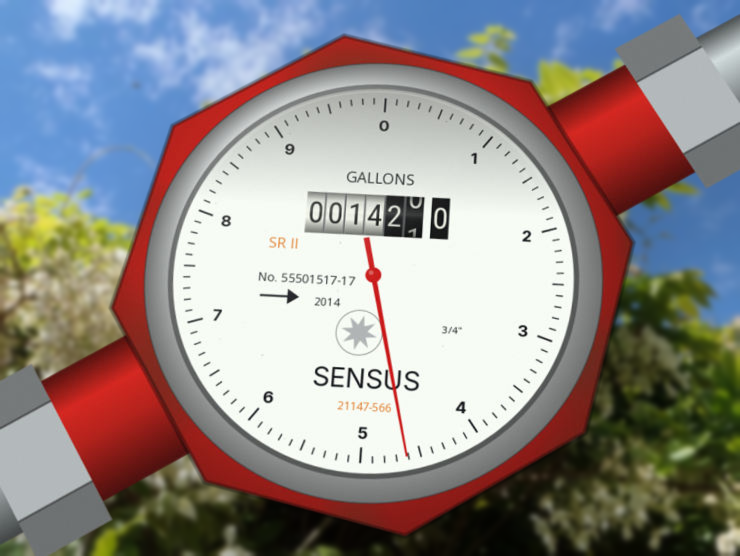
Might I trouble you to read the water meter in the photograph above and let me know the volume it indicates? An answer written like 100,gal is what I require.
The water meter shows 14204.6,gal
